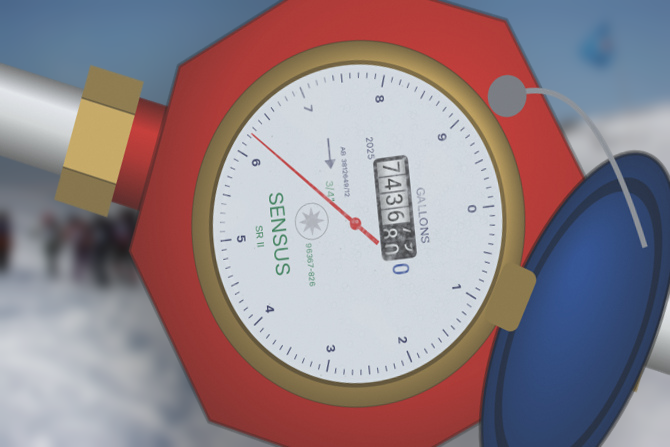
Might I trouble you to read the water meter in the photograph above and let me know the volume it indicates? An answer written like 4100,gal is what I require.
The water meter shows 7436796.2,gal
